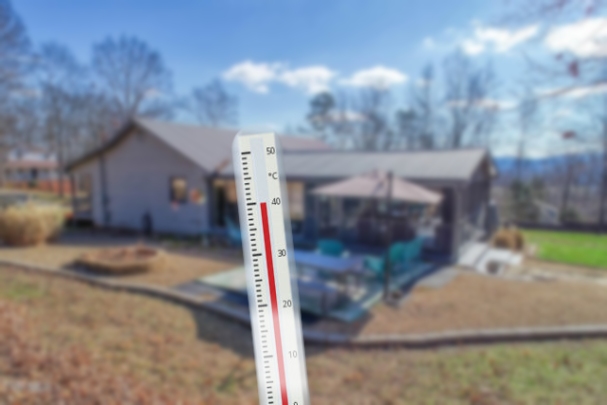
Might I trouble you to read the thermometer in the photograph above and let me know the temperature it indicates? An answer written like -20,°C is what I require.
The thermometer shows 40,°C
